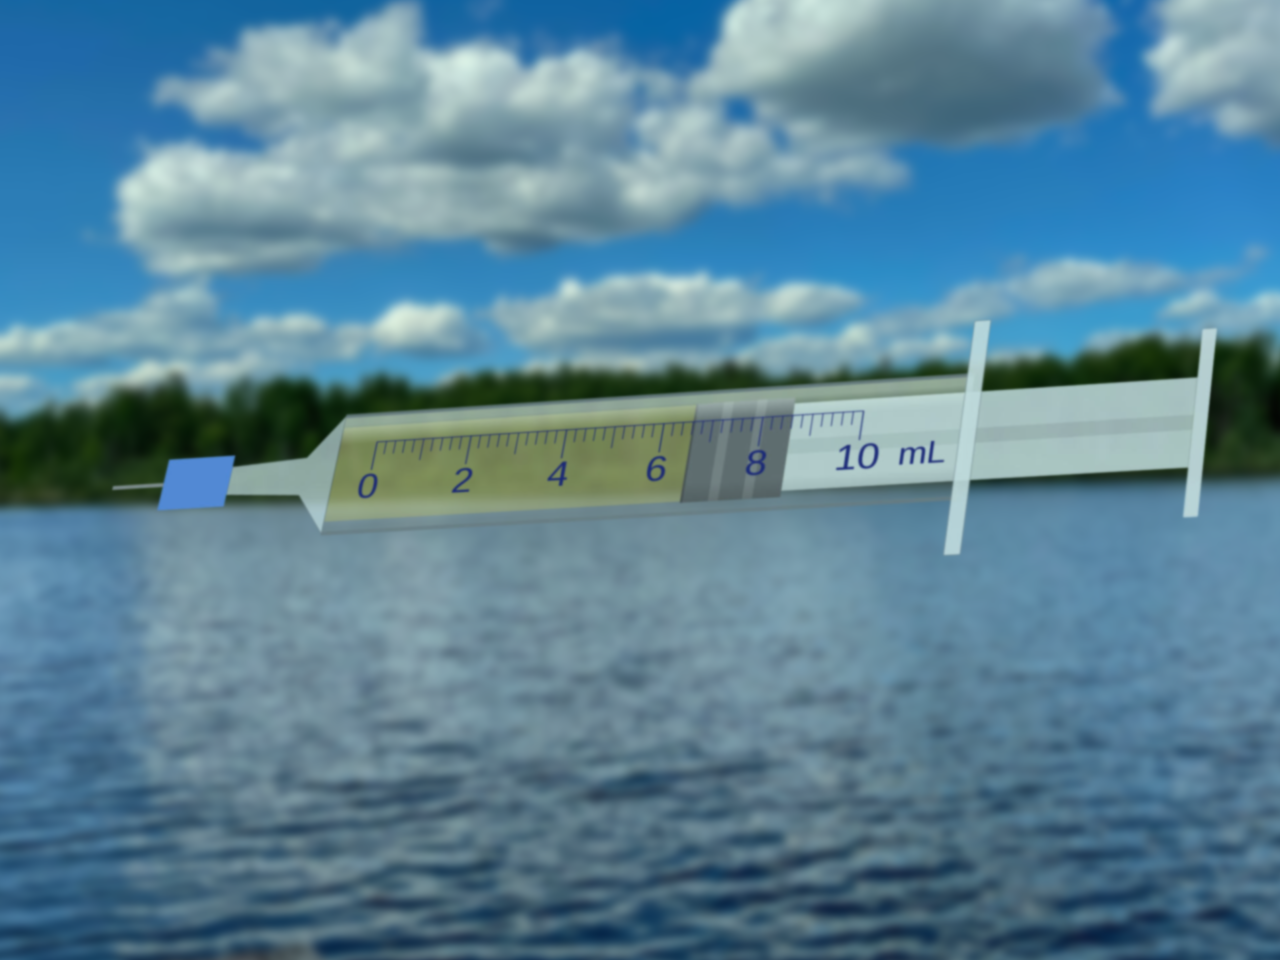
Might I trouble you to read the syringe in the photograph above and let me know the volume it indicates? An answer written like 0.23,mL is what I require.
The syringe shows 6.6,mL
